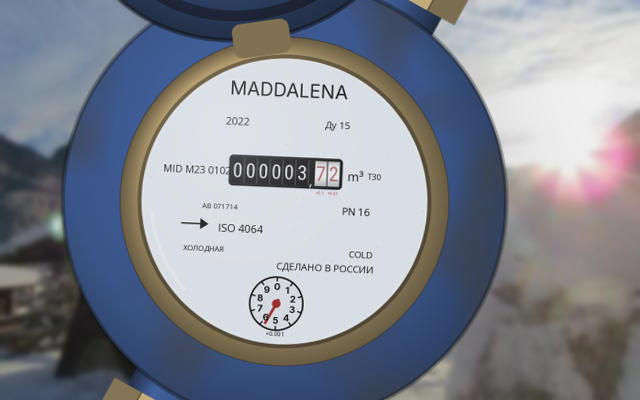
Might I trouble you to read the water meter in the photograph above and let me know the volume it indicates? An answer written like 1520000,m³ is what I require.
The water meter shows 3.725,m³
